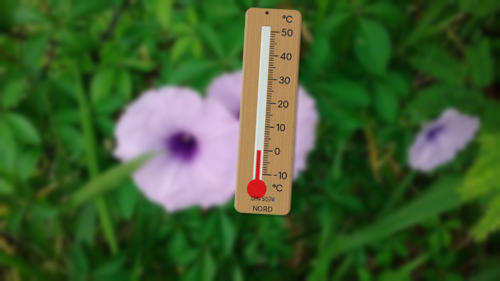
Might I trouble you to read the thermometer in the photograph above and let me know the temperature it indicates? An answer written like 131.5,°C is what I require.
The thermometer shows 0,°C
